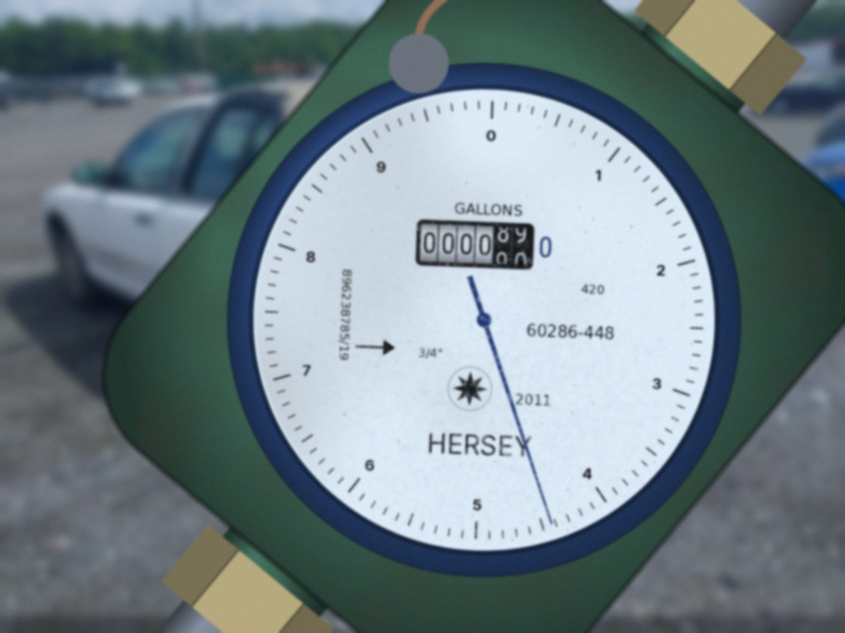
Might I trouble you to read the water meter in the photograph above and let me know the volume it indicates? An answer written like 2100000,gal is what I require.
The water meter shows 894.4,gal
